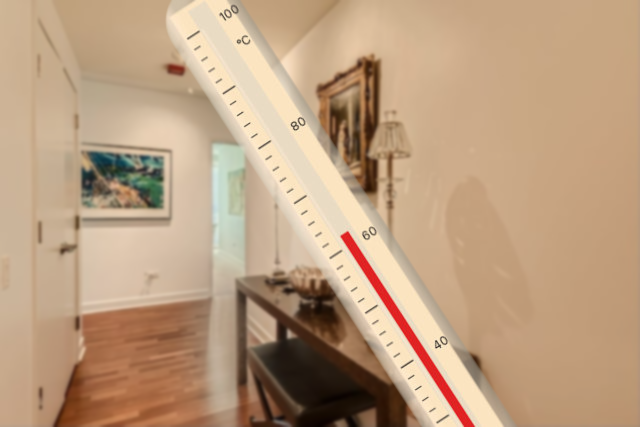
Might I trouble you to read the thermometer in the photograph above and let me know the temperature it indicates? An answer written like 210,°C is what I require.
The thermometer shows 62,°C
